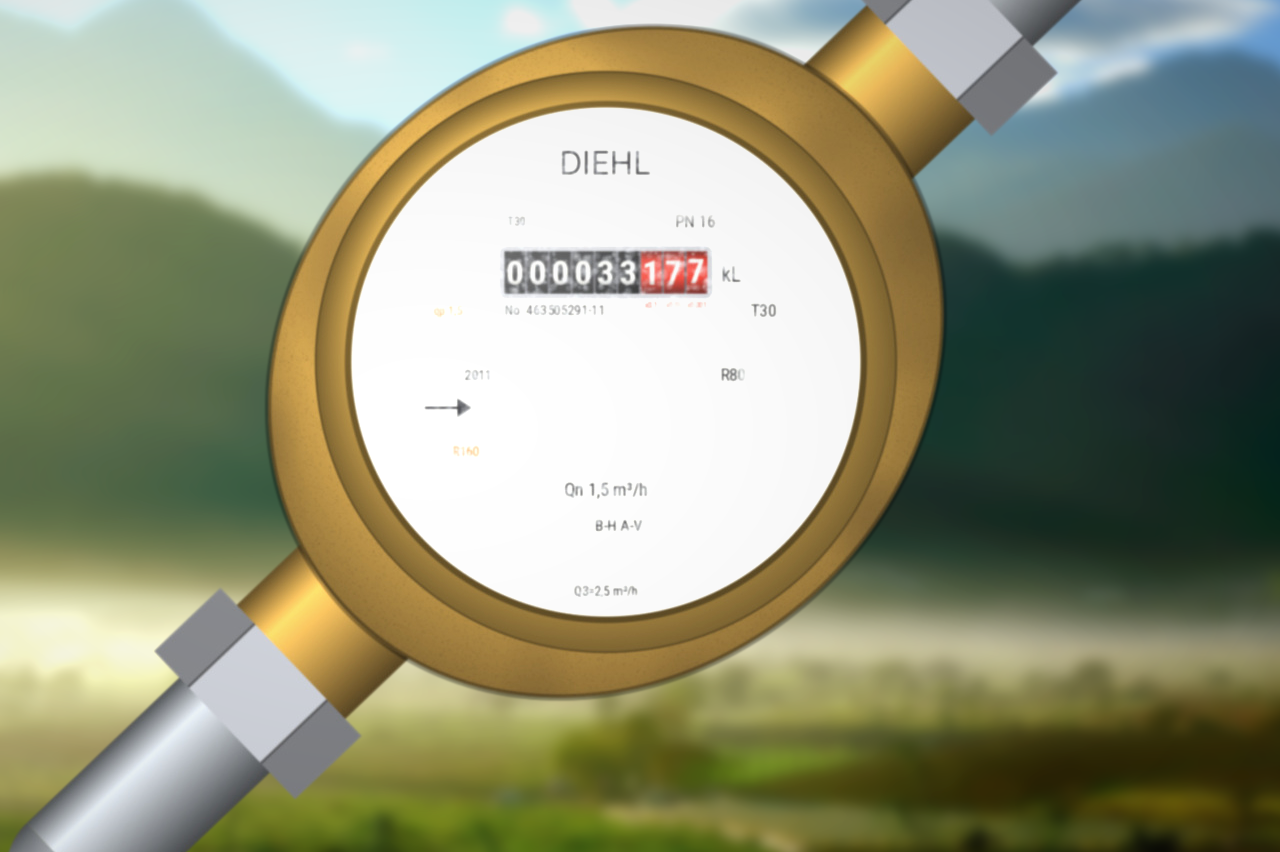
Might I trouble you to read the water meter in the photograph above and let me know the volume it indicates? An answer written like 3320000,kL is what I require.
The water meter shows 33.177,kL
